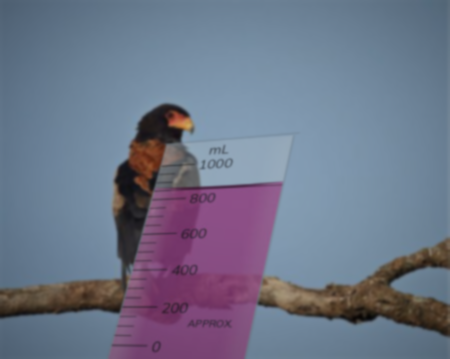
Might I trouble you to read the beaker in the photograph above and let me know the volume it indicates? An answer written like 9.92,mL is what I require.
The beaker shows 850,mL
